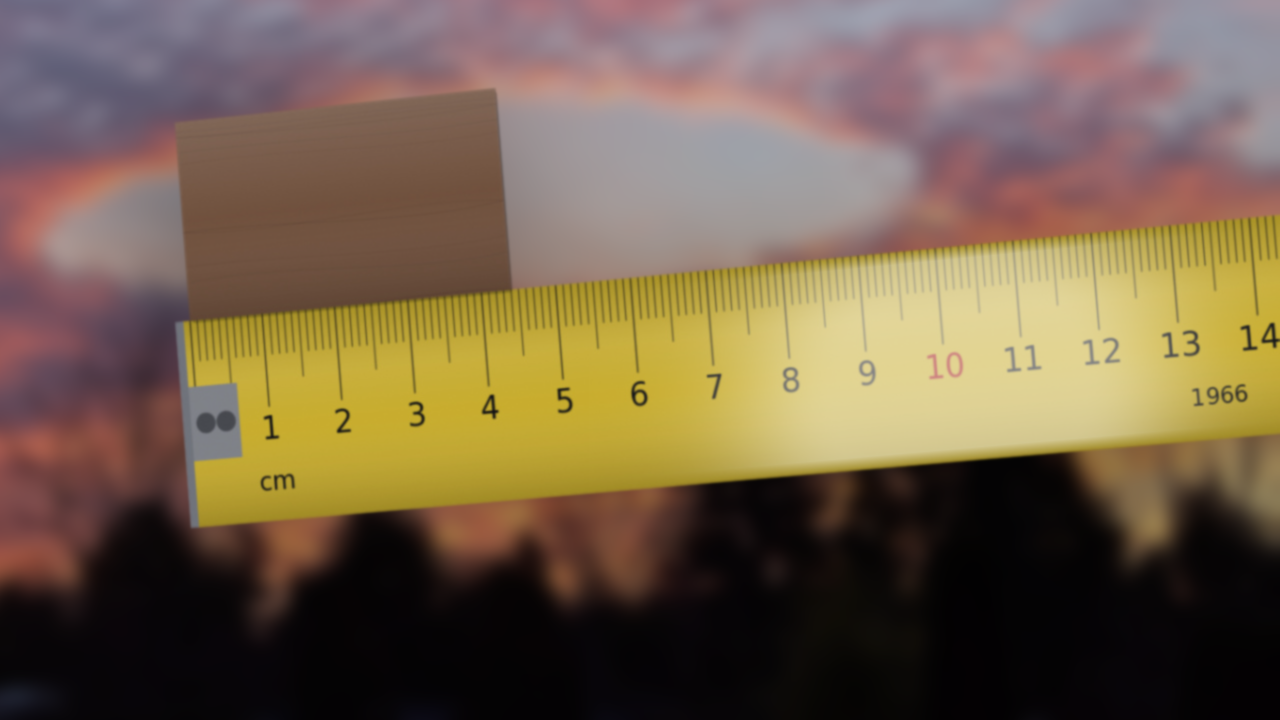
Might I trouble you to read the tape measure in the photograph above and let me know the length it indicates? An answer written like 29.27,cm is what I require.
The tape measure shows 4.4,cm
